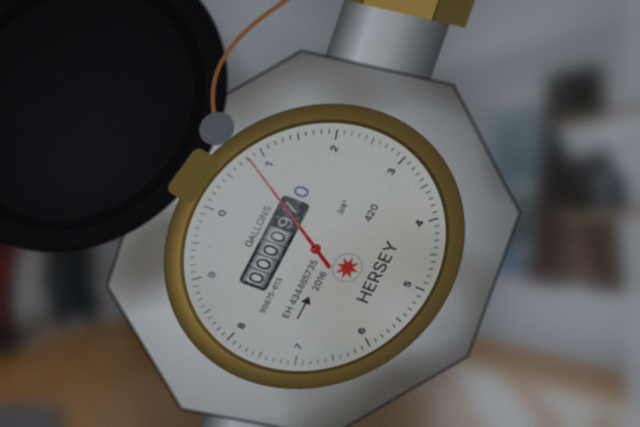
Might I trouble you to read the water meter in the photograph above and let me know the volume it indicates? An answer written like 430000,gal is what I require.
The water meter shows 970.8,gal
